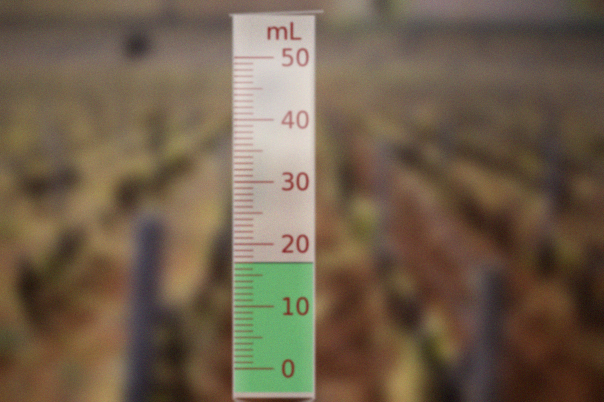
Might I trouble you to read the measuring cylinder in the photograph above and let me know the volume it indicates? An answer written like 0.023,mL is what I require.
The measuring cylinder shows 17,mL
